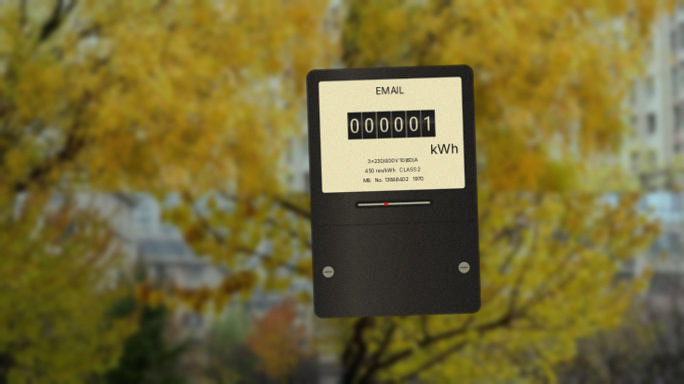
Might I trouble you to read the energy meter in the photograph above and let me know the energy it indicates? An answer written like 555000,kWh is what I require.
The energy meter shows 1,kWh
